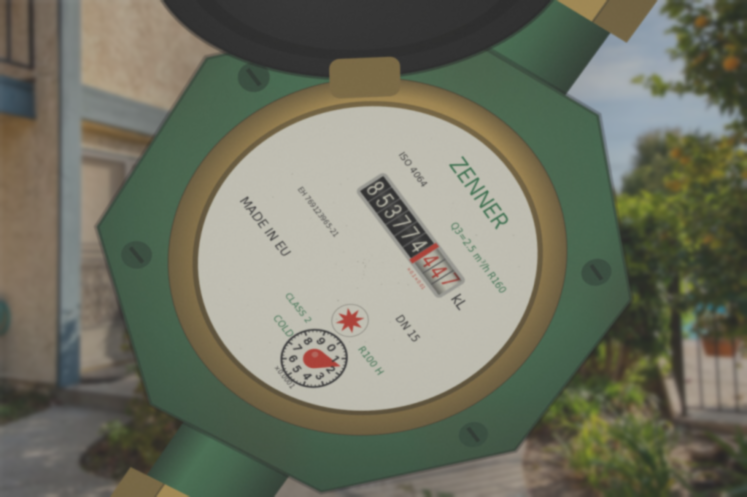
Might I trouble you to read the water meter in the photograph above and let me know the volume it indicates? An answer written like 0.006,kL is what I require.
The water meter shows 853774.4471,kL
